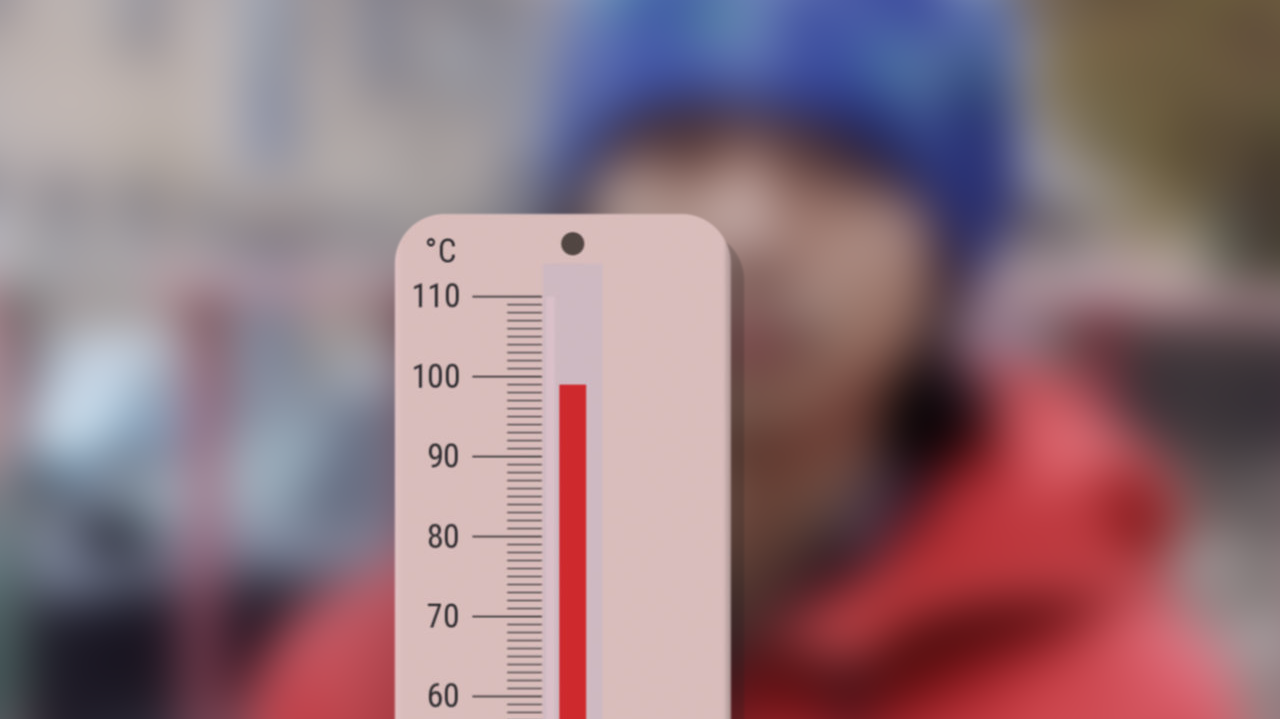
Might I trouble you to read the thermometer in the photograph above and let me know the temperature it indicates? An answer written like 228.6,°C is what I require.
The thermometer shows 99,°C
